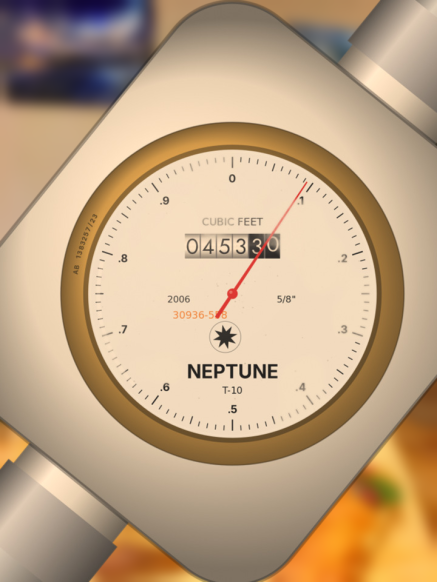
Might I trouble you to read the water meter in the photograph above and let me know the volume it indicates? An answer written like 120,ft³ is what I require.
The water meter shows 45330.09,ft³
